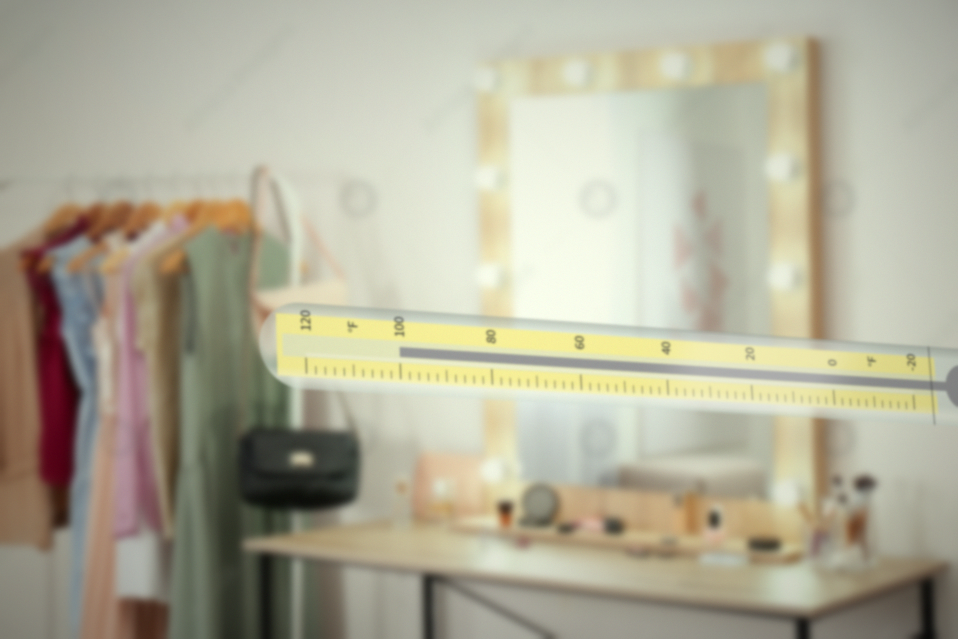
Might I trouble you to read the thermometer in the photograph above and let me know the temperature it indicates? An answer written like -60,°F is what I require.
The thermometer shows 100,°F
